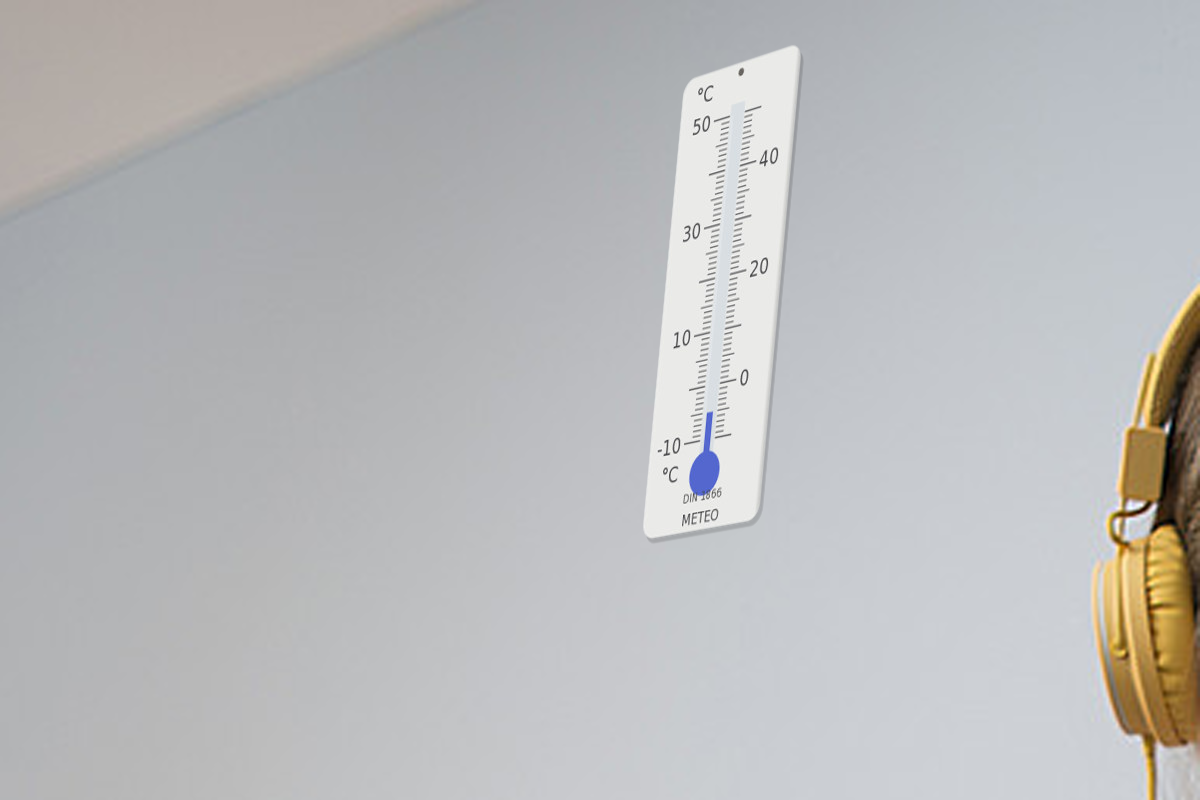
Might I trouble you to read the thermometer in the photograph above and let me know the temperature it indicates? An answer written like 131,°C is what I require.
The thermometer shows -5,°C
